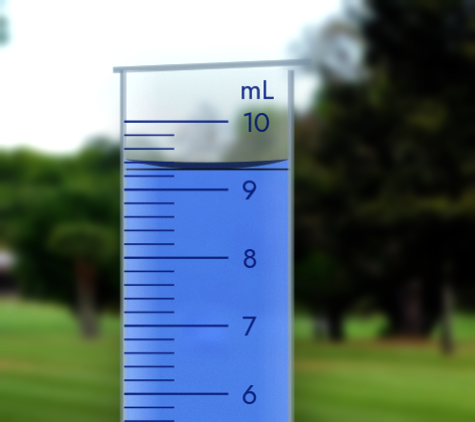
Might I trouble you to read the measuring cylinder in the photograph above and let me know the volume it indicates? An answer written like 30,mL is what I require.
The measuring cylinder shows 9.3,mL
